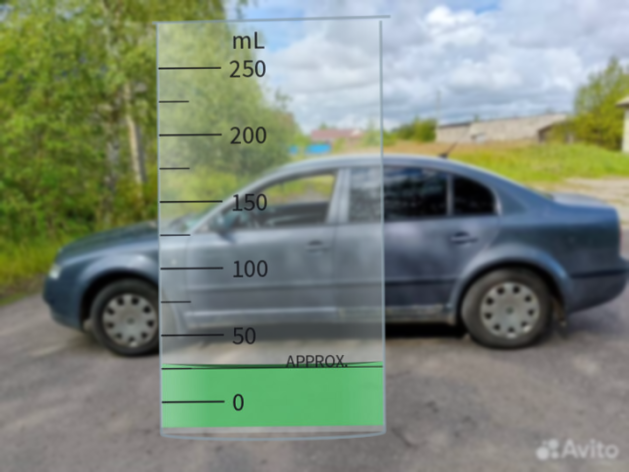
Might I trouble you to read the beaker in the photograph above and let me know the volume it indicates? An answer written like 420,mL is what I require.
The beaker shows 25,mL
